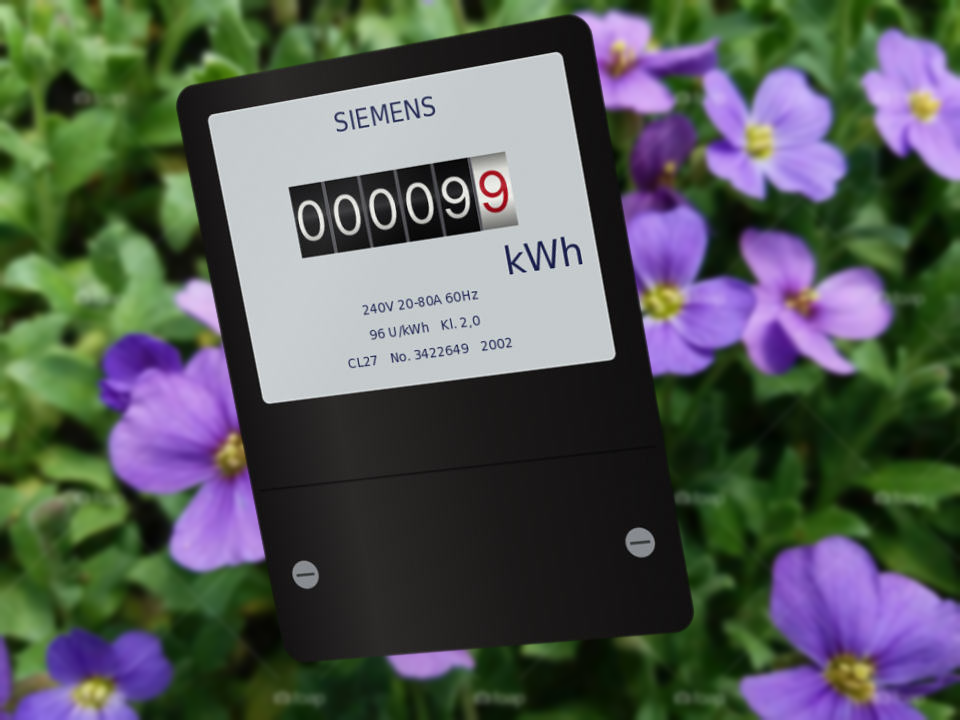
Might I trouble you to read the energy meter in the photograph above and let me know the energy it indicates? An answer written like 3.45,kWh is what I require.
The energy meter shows 9.9,kWh
